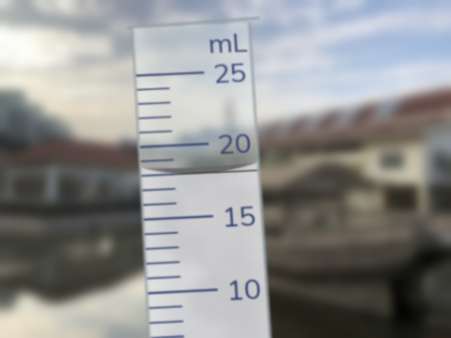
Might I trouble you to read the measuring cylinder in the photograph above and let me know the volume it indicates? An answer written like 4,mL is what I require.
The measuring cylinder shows 18,mL
